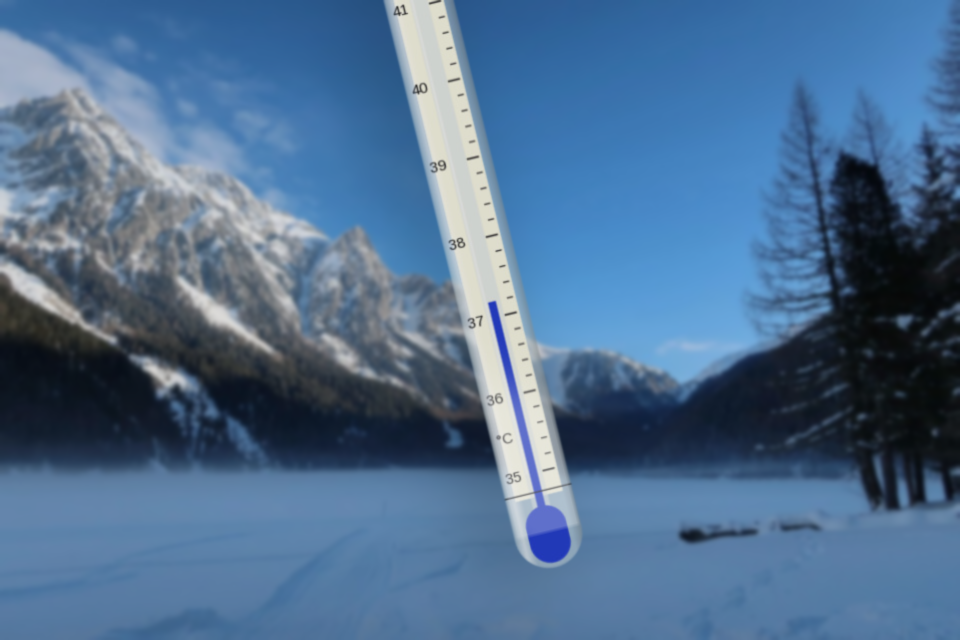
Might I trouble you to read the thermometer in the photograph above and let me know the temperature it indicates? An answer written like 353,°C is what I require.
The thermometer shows 37.2,°C
